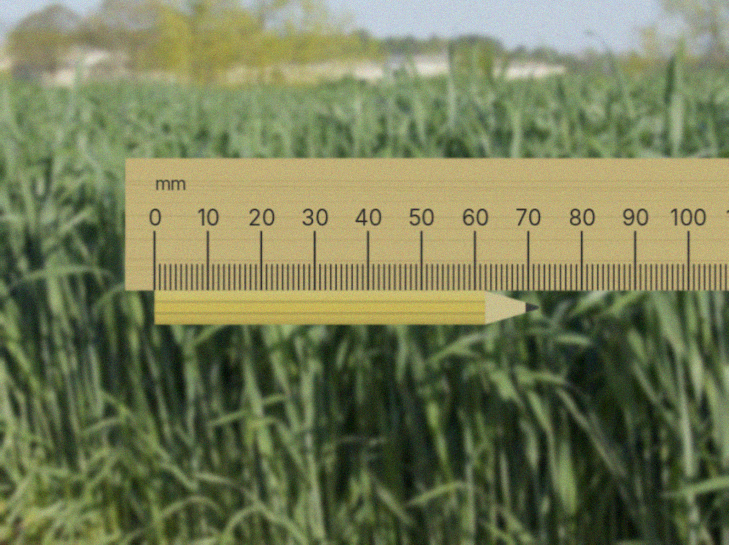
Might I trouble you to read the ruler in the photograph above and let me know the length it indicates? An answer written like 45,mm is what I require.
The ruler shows 72,mm
